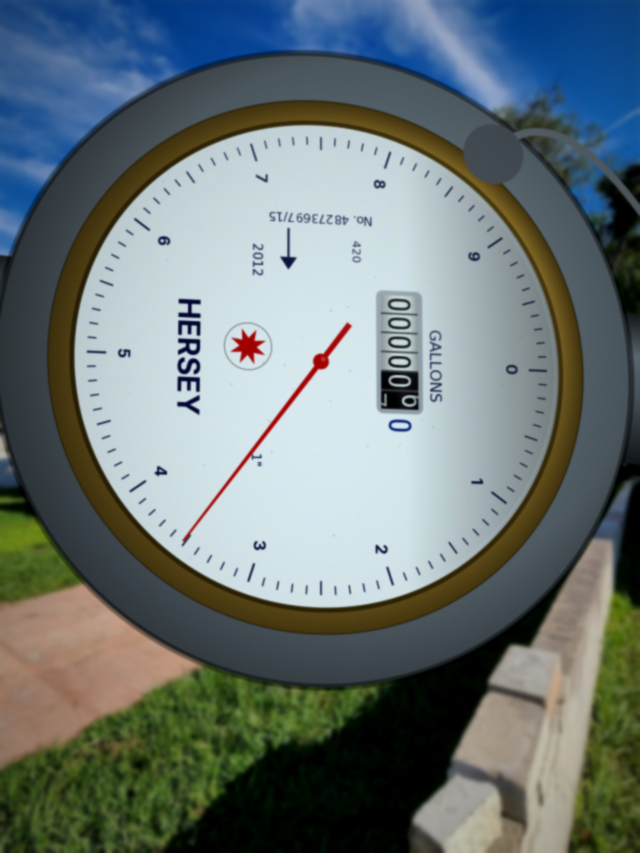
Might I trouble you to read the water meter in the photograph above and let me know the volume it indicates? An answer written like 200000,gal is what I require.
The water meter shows 63.5,gal
